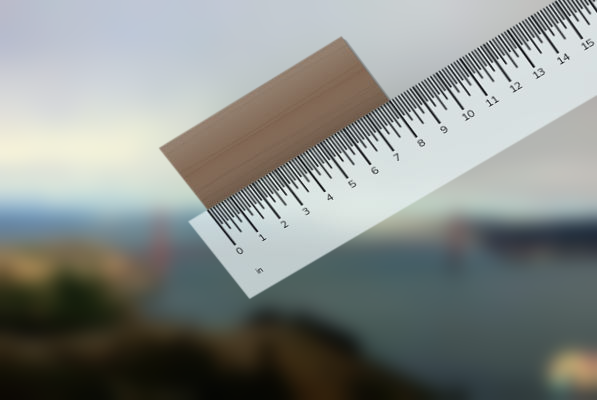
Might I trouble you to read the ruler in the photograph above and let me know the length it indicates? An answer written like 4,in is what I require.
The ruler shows 8,in
